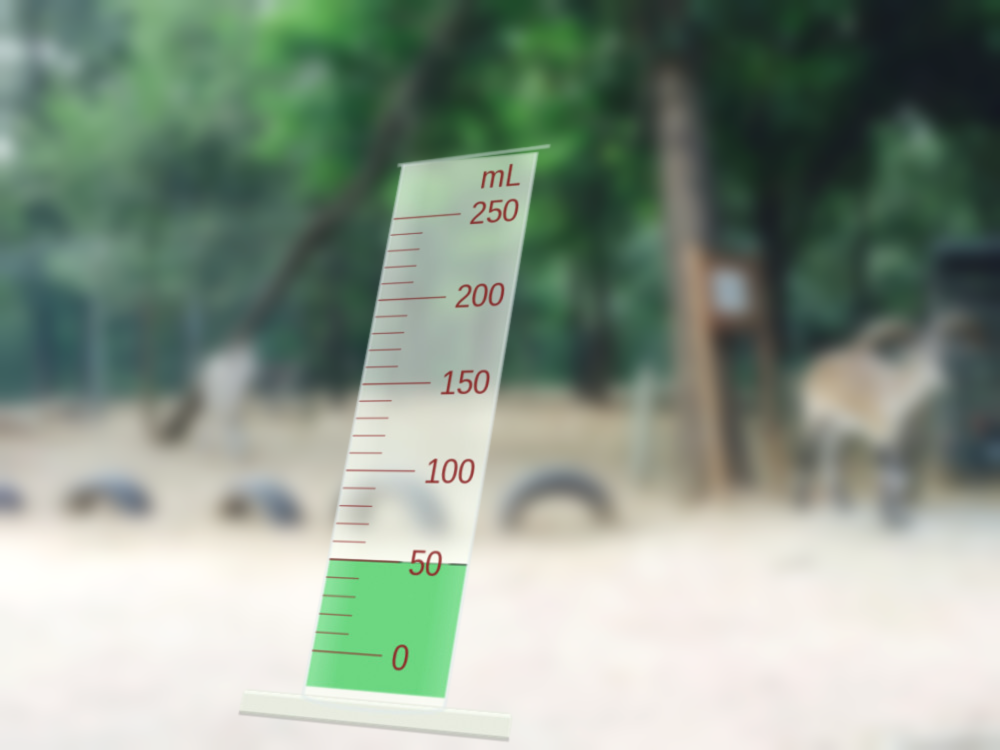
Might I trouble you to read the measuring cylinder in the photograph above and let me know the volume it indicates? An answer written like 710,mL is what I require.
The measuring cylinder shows 50,mL
